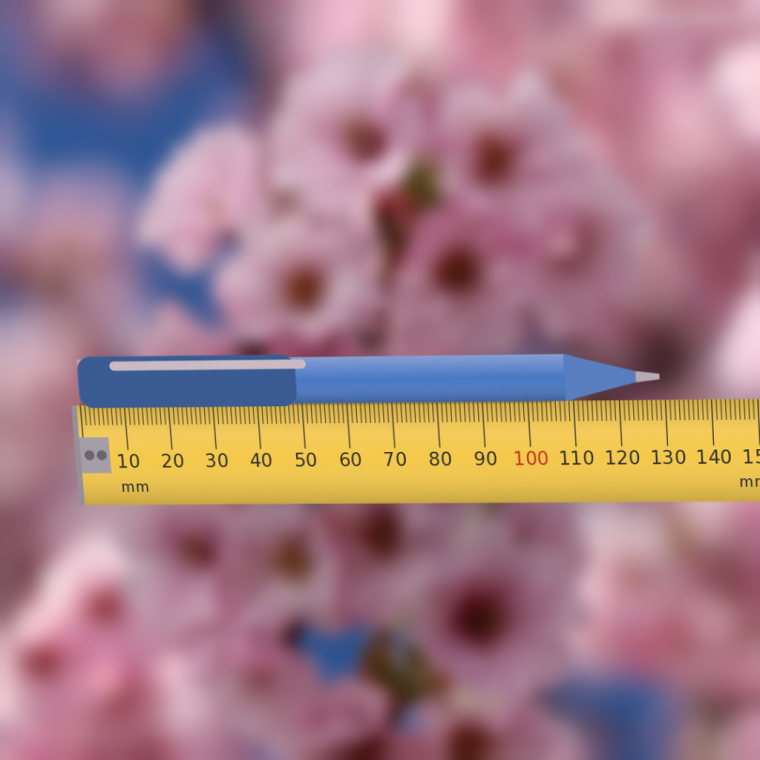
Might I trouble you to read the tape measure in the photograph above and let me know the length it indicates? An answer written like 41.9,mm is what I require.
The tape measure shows 129,mm
